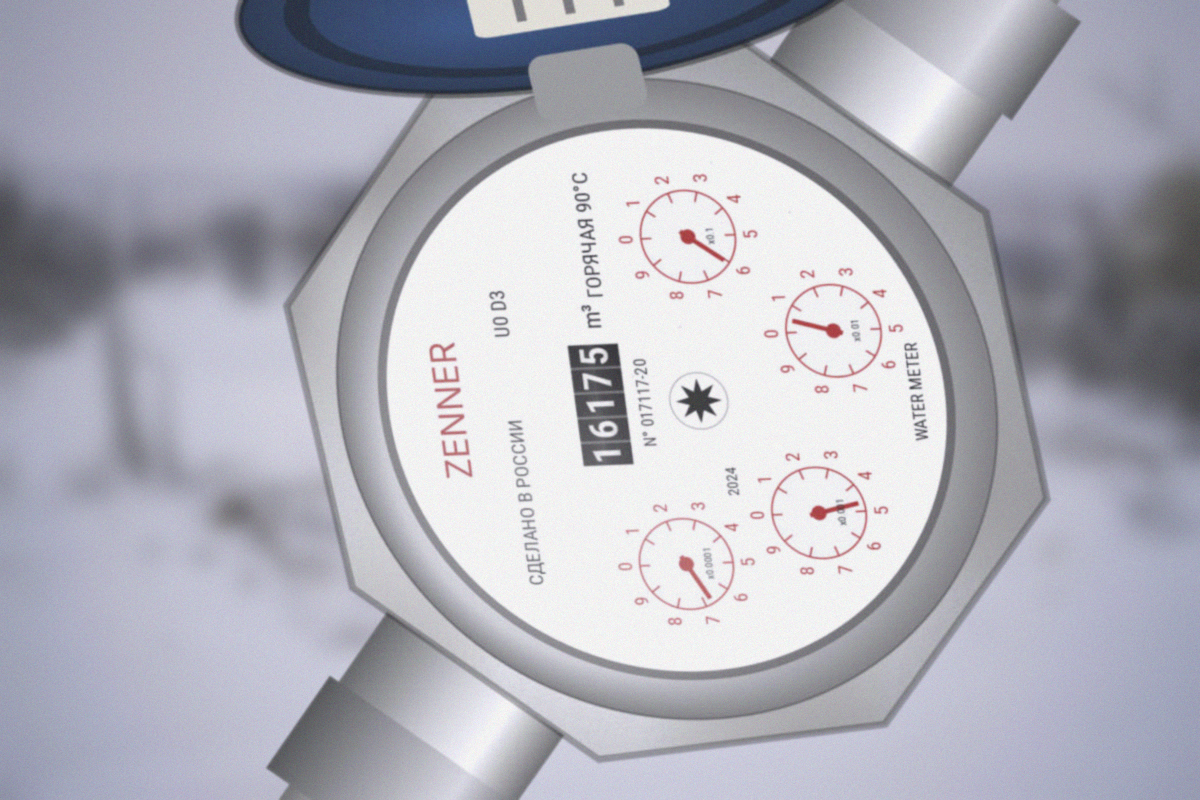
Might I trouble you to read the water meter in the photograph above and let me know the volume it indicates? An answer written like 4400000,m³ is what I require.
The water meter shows 16175.6046,m³
